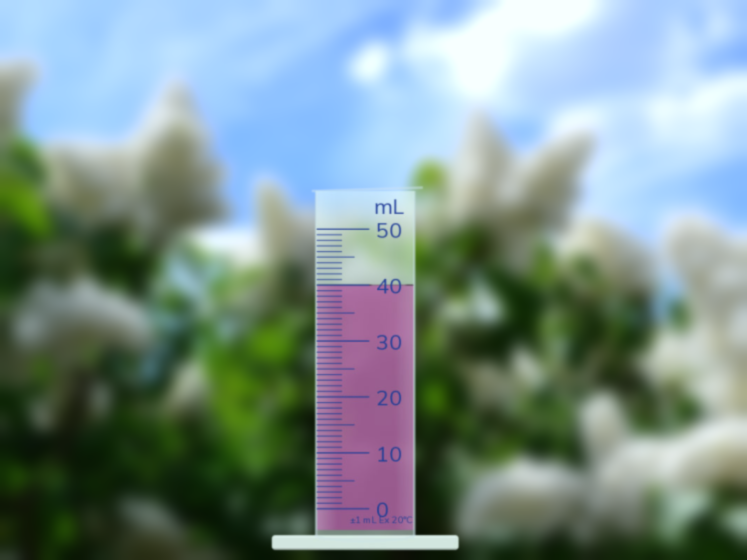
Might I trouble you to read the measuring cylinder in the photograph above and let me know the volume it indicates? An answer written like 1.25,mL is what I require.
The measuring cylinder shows 40,mL
